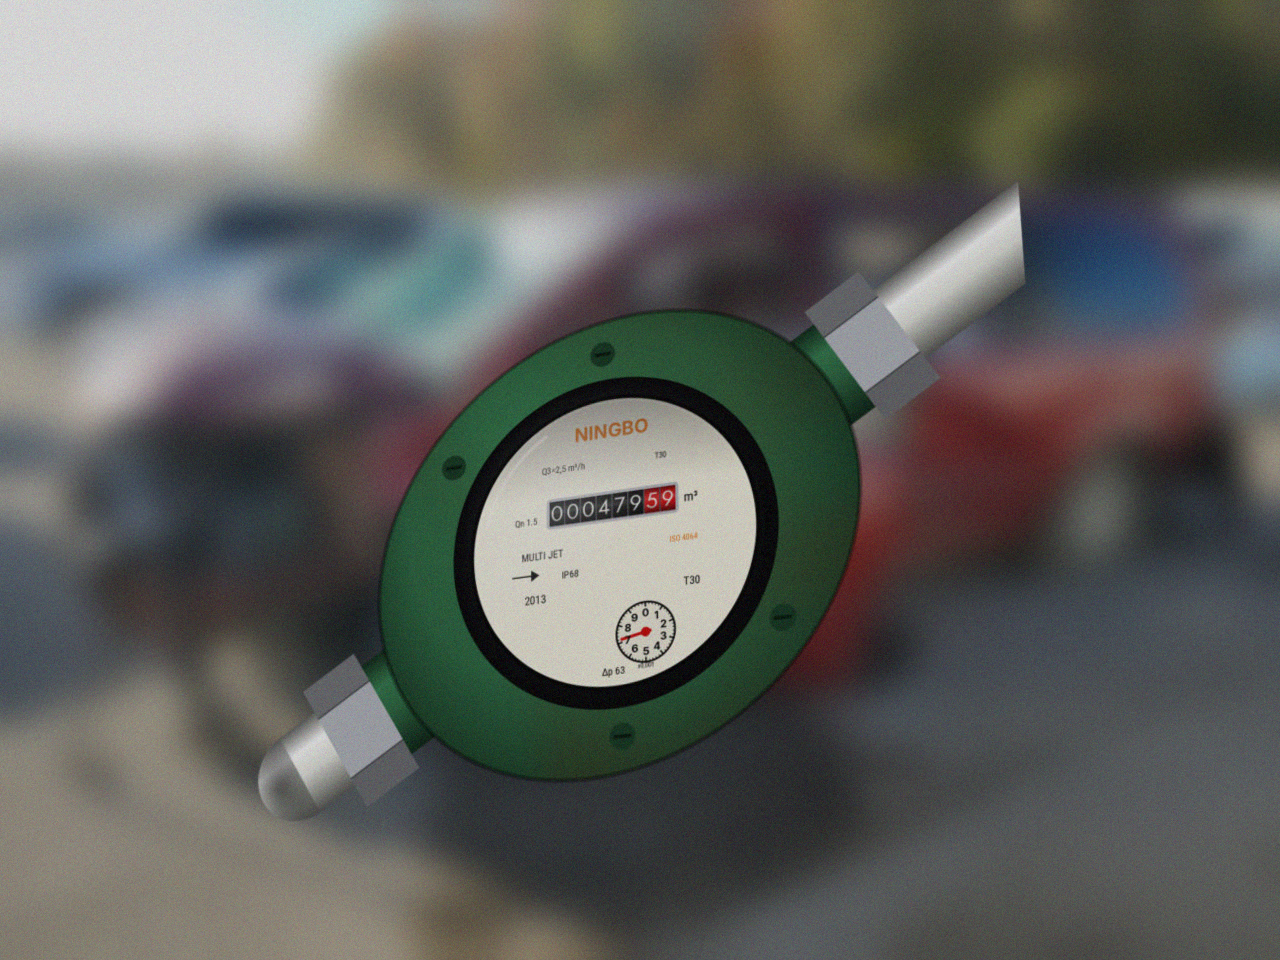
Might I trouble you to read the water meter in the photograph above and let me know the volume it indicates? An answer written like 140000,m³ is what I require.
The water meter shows 479.597,m³
